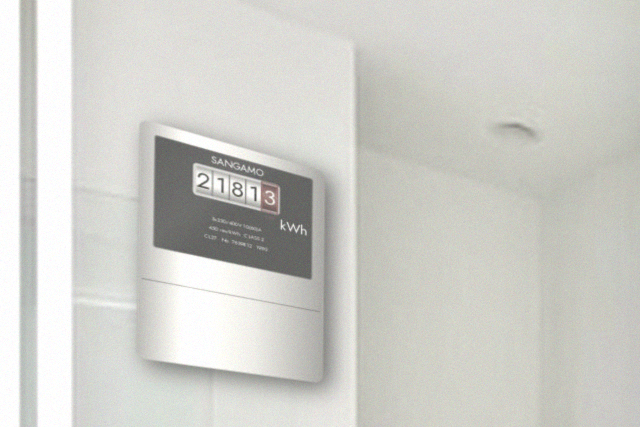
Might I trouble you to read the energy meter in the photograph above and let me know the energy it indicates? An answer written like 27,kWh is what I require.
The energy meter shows 2181.3,kWh
